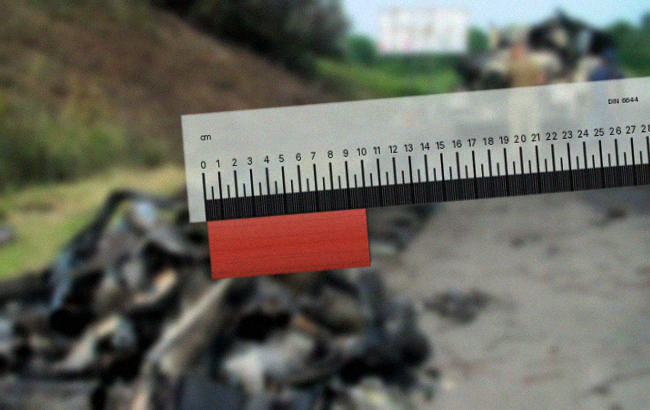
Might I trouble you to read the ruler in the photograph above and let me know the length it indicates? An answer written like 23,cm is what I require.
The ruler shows 10,cm
